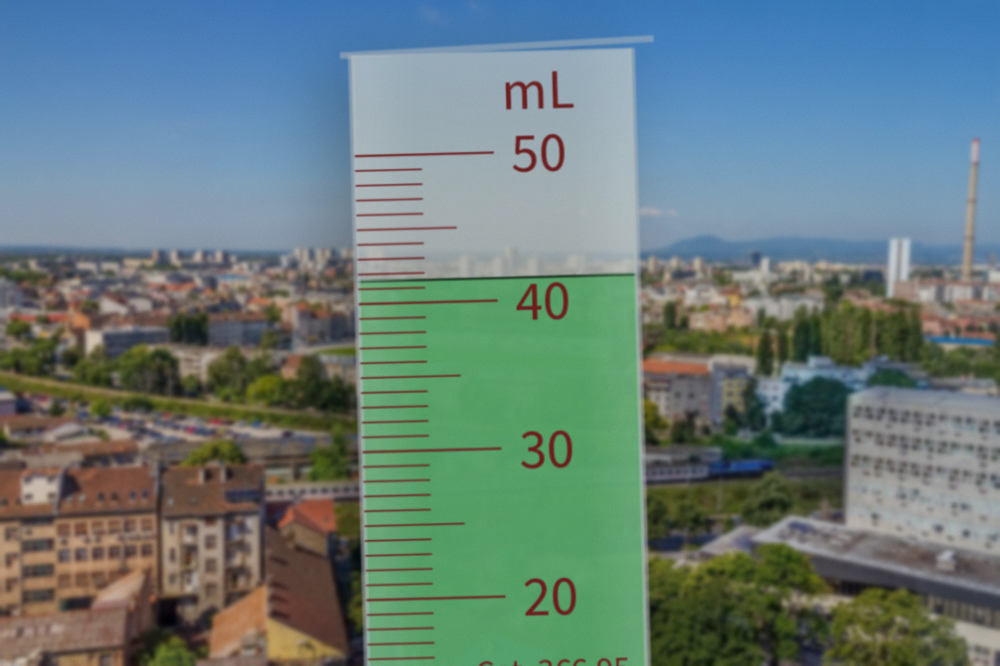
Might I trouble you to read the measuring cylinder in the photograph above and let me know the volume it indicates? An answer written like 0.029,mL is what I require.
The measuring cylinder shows 41.5,mL
